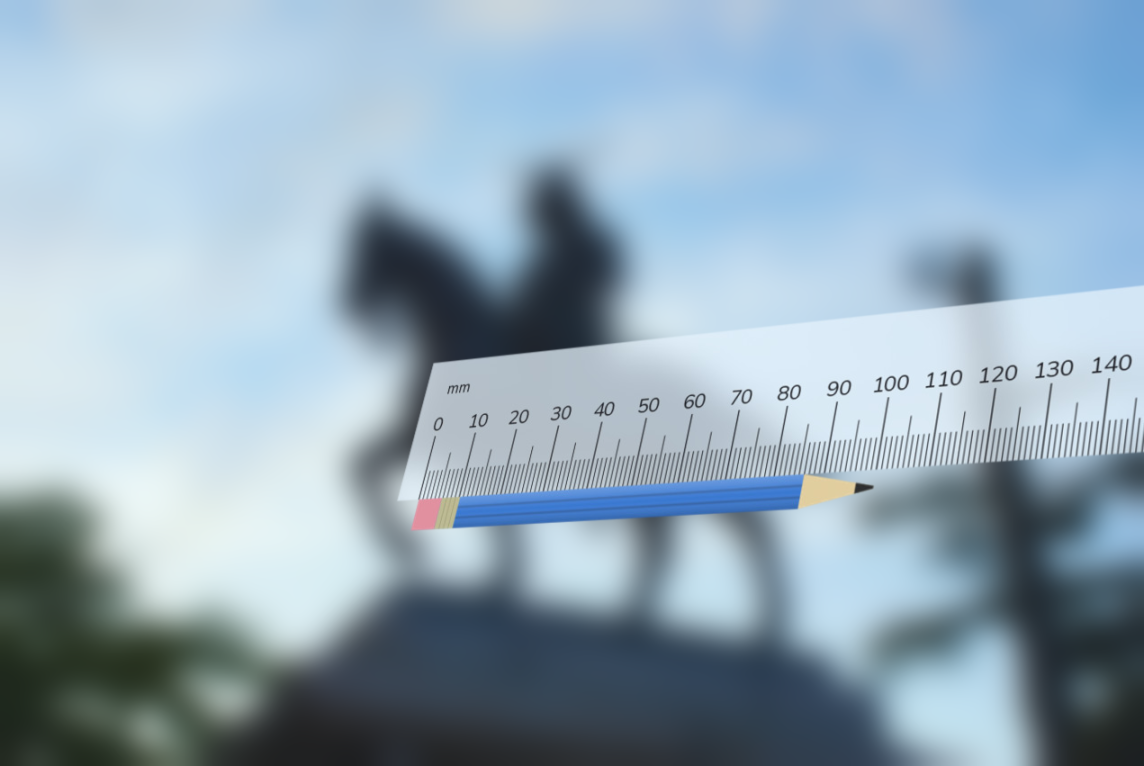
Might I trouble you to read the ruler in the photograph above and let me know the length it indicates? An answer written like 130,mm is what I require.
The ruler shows 100,mm
